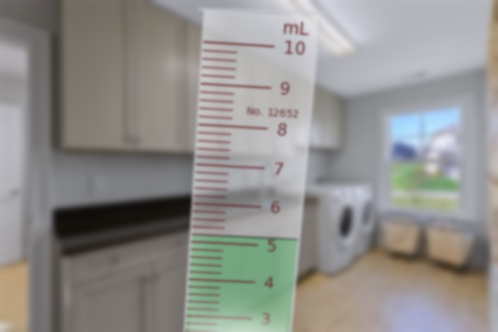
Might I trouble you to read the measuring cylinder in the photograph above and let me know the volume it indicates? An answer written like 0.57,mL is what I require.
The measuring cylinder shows 5.2,mL
